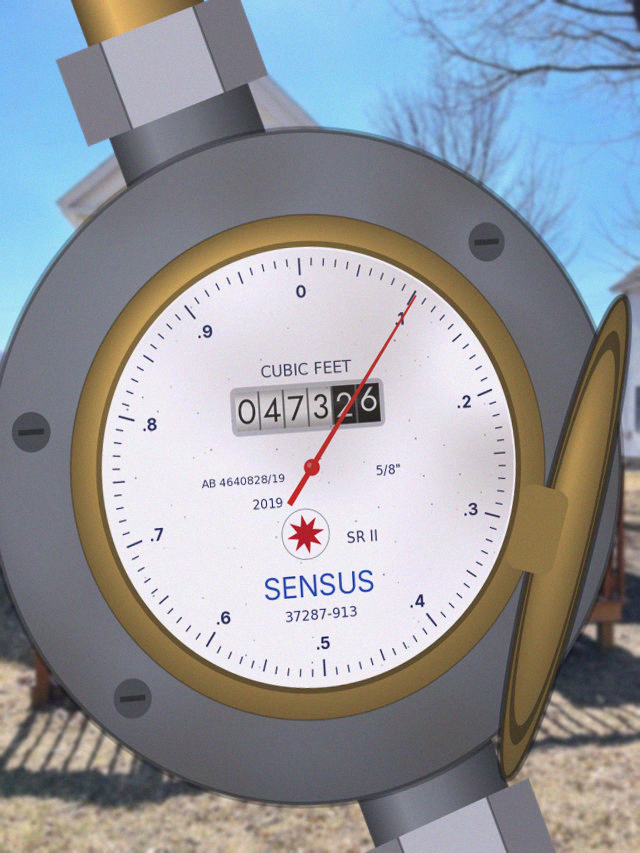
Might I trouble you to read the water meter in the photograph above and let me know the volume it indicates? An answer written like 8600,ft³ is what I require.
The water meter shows 47326.10,ft³
